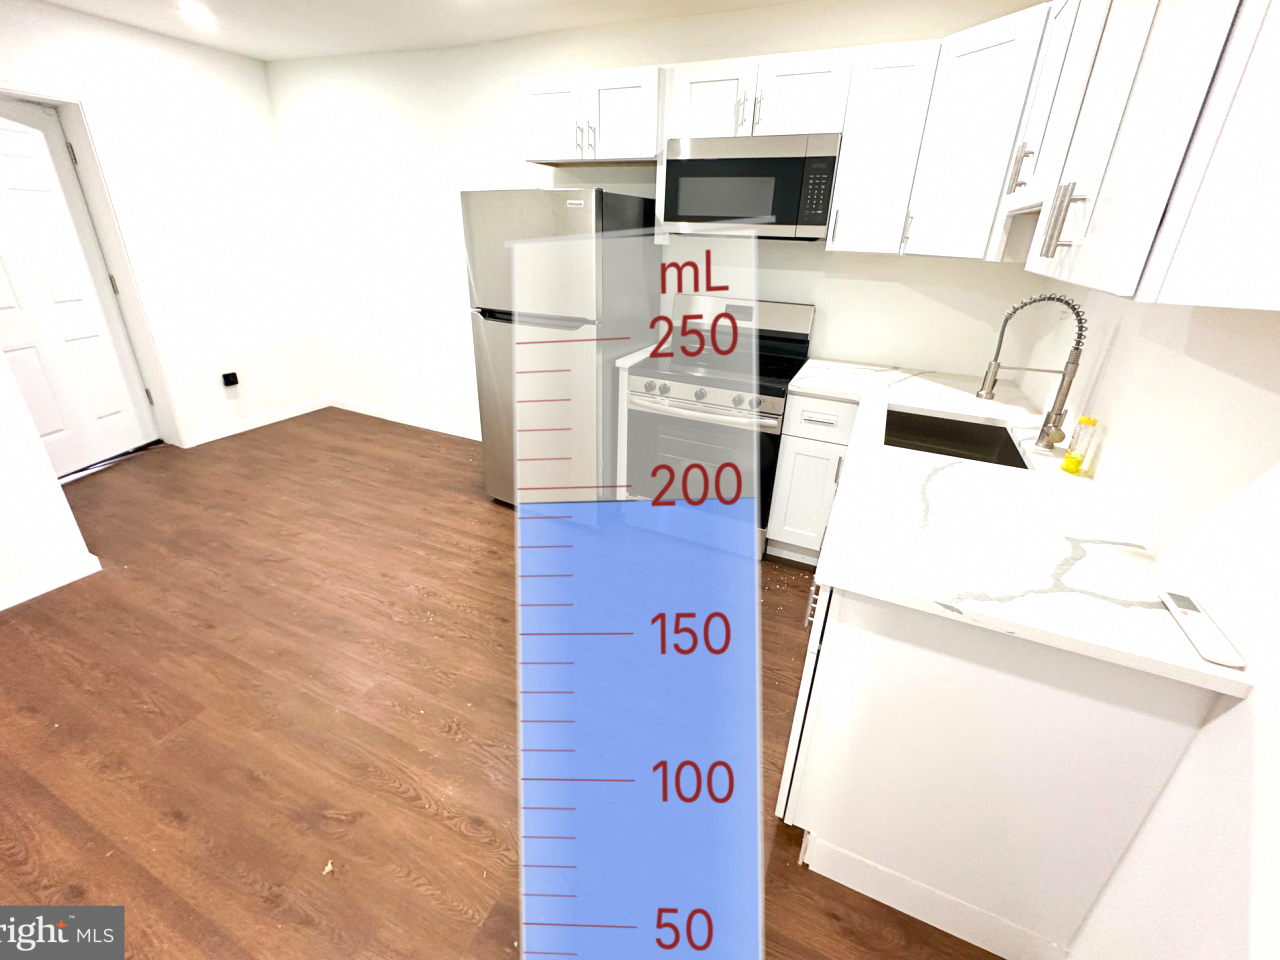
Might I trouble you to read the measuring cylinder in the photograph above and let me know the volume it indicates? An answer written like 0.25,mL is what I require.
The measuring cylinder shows 195,mL
